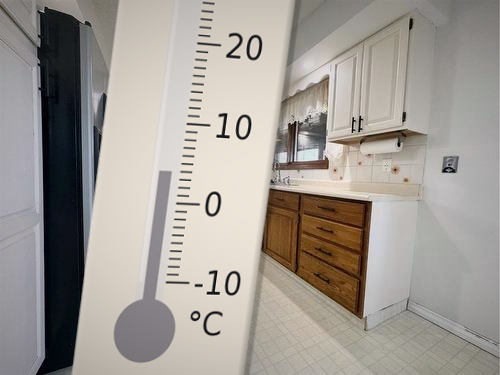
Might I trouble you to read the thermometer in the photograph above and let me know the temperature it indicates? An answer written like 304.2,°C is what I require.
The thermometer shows 4,°C
